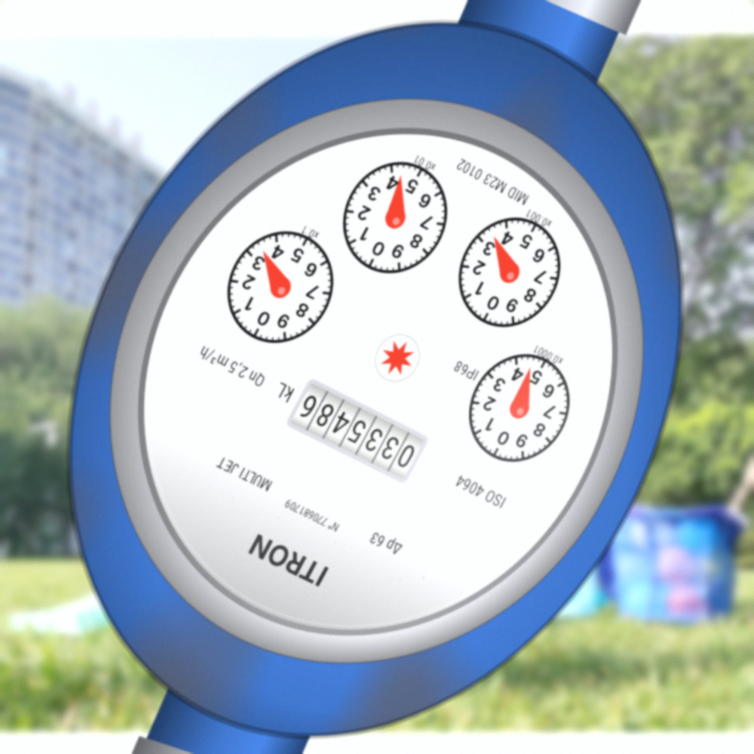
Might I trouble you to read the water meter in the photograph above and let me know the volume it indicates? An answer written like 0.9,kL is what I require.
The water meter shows 335486.3434,kL
